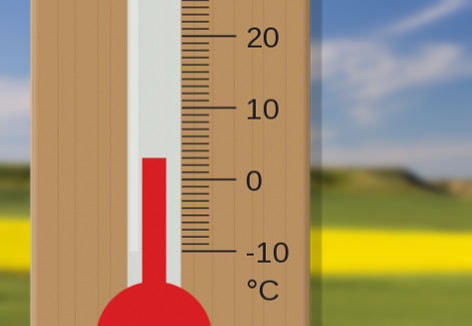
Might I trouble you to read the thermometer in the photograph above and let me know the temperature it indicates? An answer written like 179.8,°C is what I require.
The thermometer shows 3,°C
